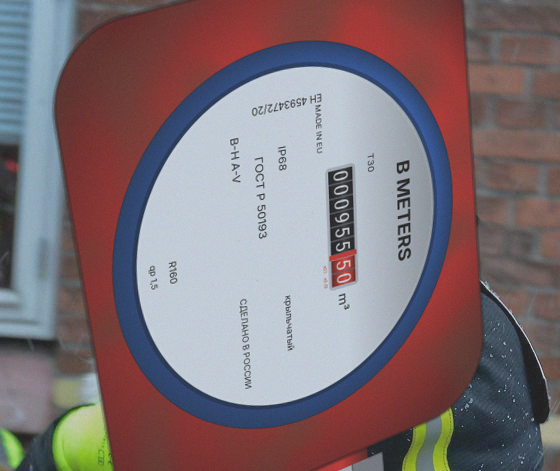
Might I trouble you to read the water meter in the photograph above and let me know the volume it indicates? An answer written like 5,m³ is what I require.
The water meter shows 955.50,m³
